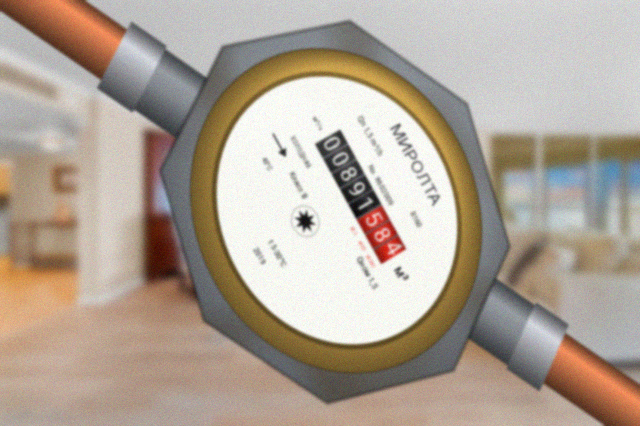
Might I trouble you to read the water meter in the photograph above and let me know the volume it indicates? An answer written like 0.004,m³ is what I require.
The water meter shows 891.584,m³
